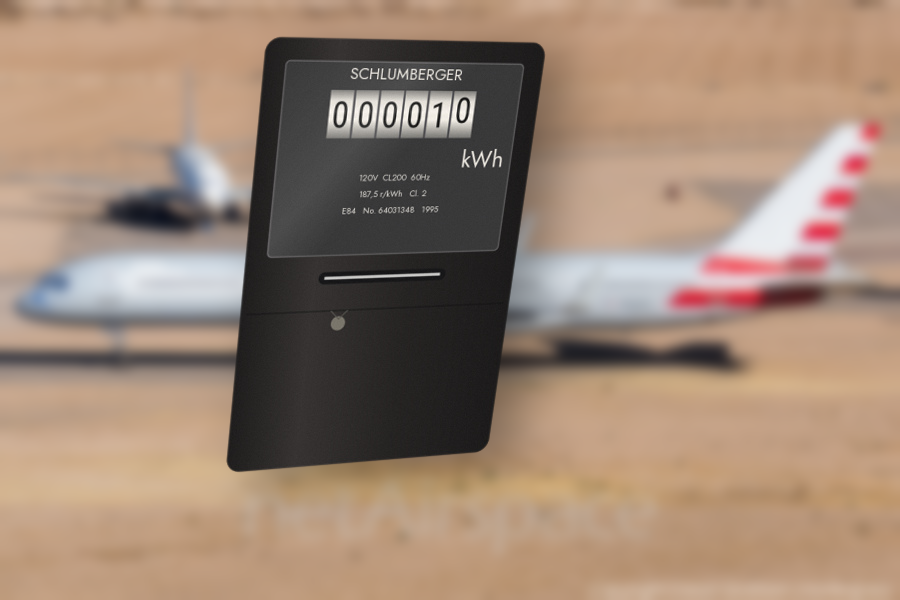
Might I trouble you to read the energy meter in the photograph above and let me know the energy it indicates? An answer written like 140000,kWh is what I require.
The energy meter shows 10,kWh
